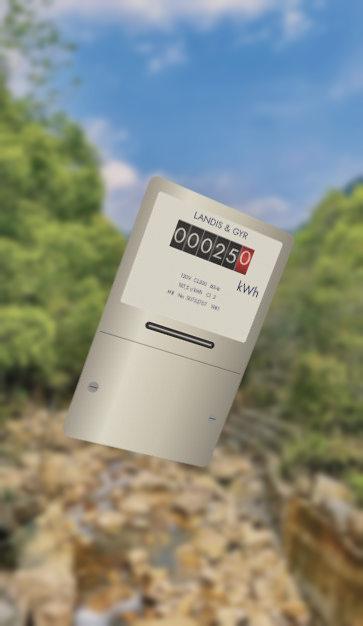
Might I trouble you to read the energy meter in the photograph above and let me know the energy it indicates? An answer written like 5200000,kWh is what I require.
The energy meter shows 25.0,kWh
